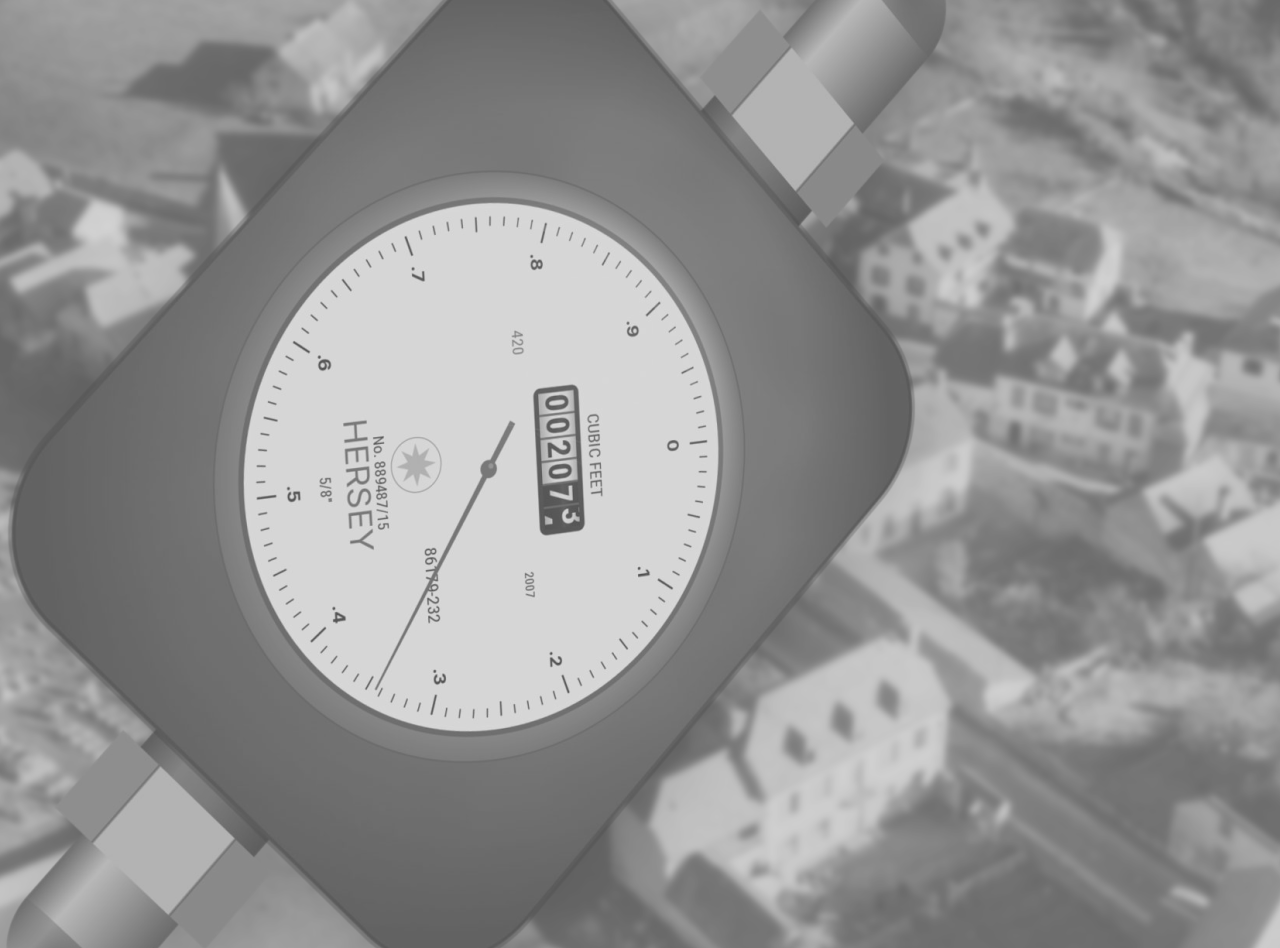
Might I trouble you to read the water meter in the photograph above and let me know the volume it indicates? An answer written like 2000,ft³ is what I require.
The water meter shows 2073.34,ft³
